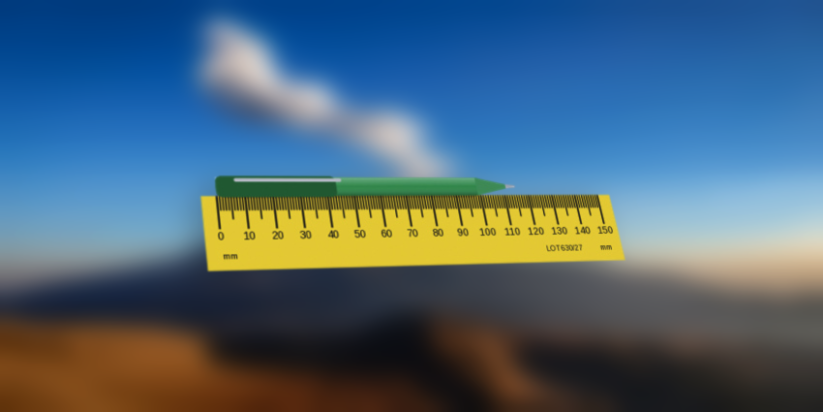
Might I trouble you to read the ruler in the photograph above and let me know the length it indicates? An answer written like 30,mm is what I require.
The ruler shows 115,mm
